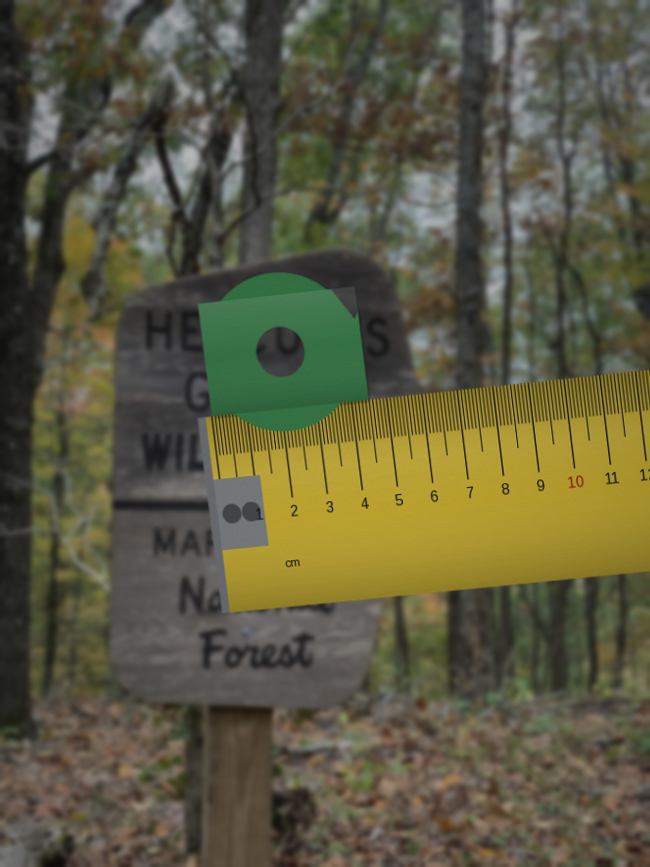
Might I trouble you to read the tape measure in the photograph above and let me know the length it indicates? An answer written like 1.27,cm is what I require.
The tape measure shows 4.5,cm
